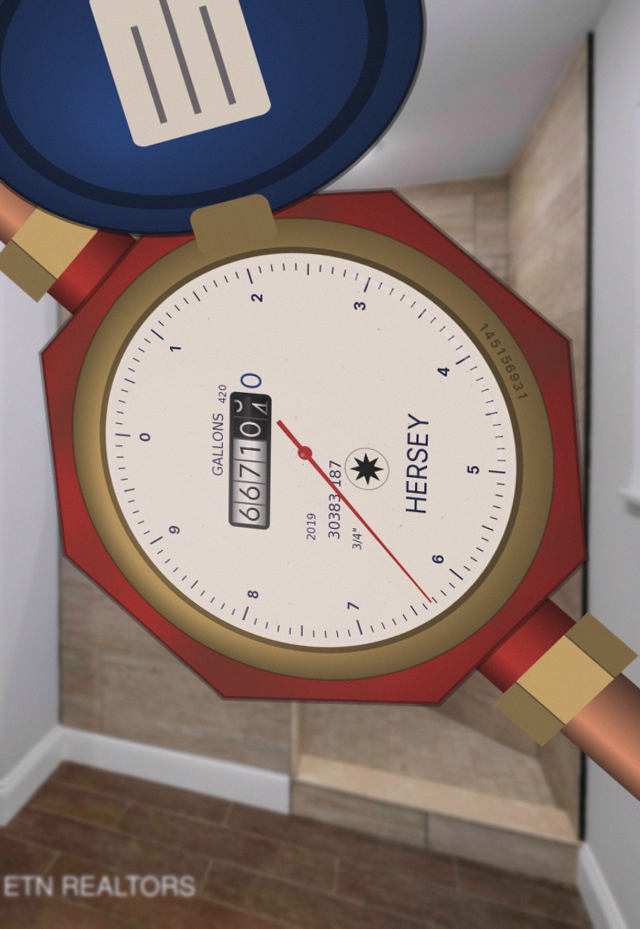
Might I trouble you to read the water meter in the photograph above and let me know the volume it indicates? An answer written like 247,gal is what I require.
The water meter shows 6671036.3,gal
